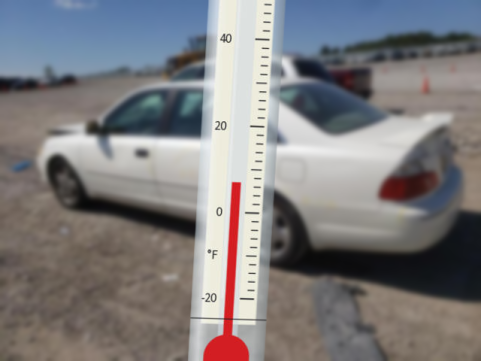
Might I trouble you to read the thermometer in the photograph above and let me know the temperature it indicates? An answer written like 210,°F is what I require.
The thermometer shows 7,°F
